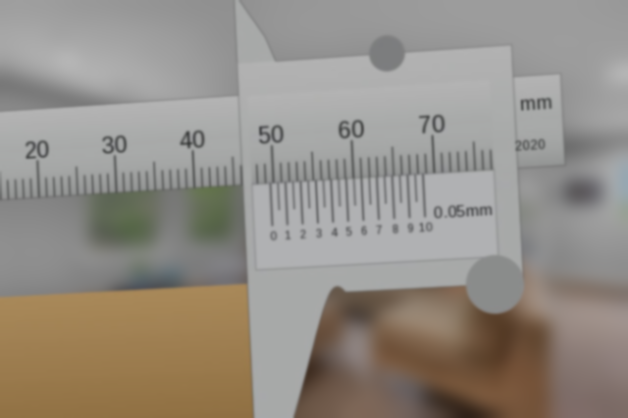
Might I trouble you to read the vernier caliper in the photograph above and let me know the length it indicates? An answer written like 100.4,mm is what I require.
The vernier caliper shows 49.6,mm
